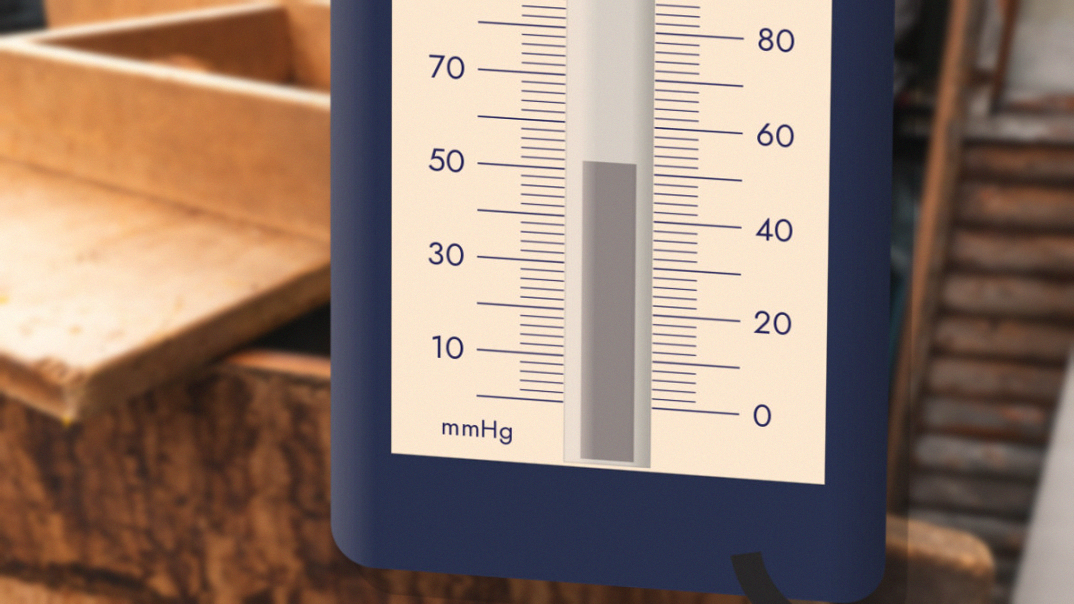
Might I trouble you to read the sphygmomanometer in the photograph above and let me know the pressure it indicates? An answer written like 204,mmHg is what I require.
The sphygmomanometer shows 52,mmHg
